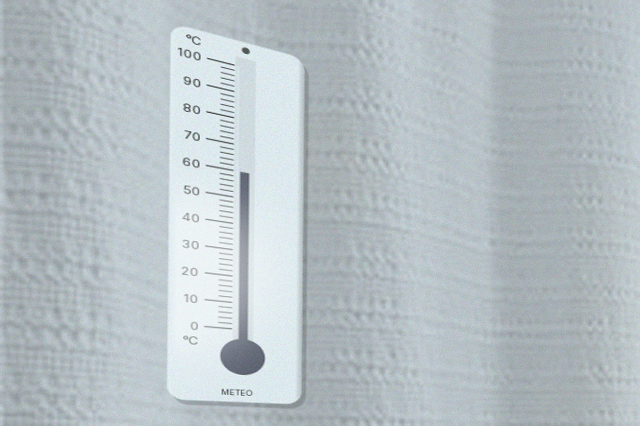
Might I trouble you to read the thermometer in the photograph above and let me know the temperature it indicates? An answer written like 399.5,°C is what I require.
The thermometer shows 60,°C
